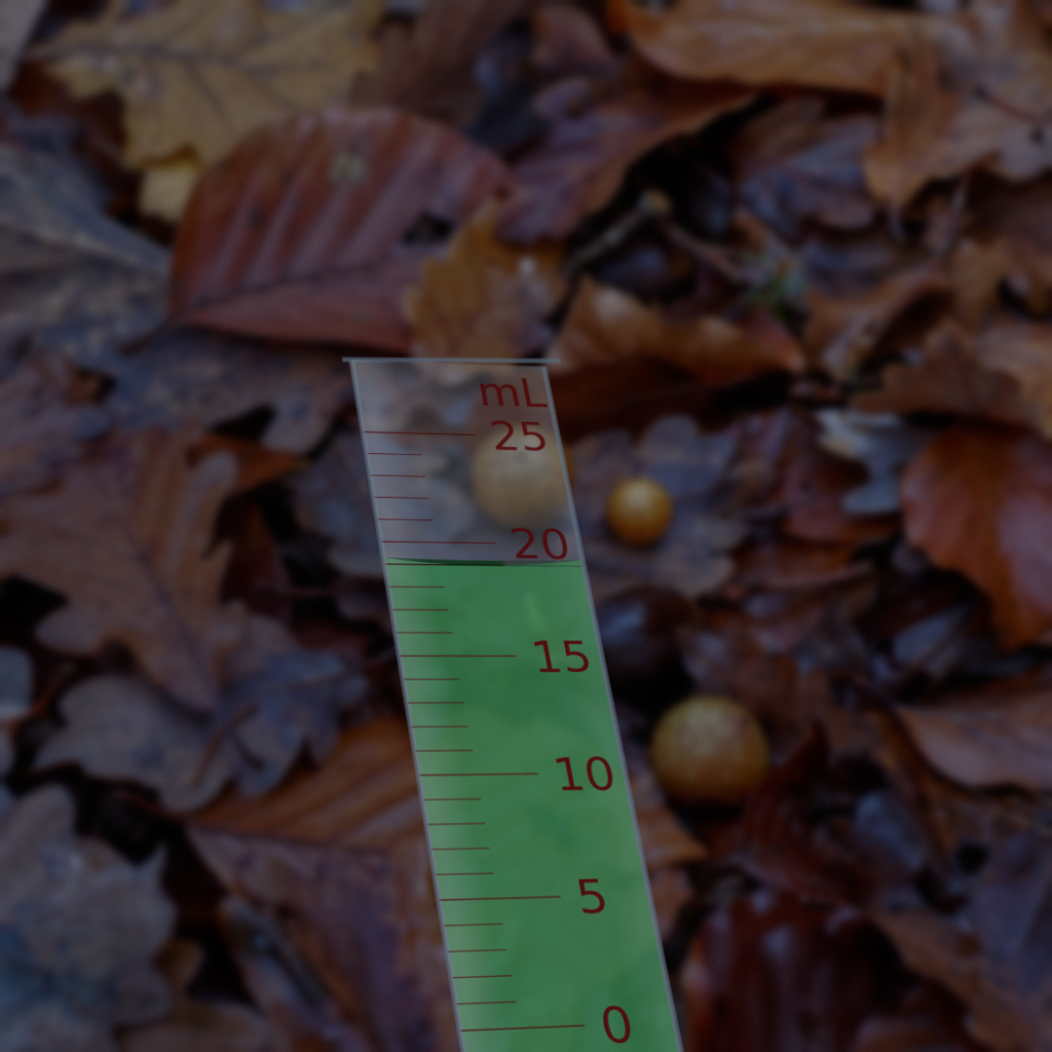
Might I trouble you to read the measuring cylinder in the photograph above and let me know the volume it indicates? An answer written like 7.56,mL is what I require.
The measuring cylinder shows 19,mL
